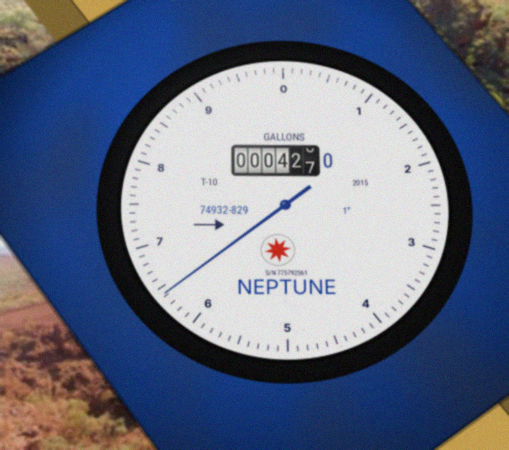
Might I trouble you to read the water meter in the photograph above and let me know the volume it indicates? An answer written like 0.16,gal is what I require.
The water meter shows 4266.4,gal
